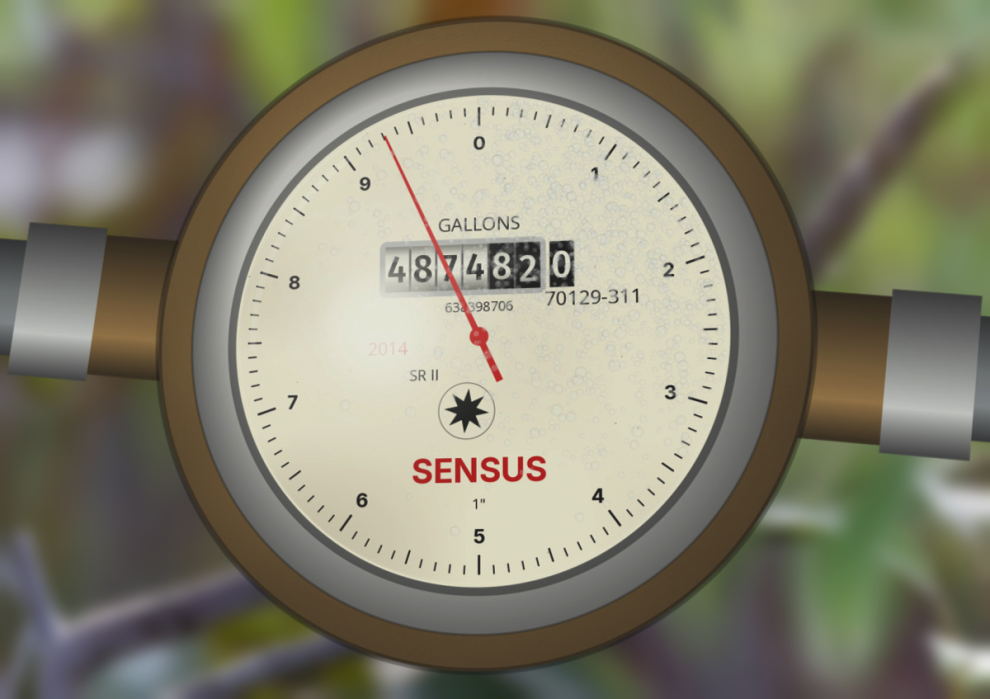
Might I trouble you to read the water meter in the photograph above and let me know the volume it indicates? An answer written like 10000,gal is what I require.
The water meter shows 4874819.3,gal
